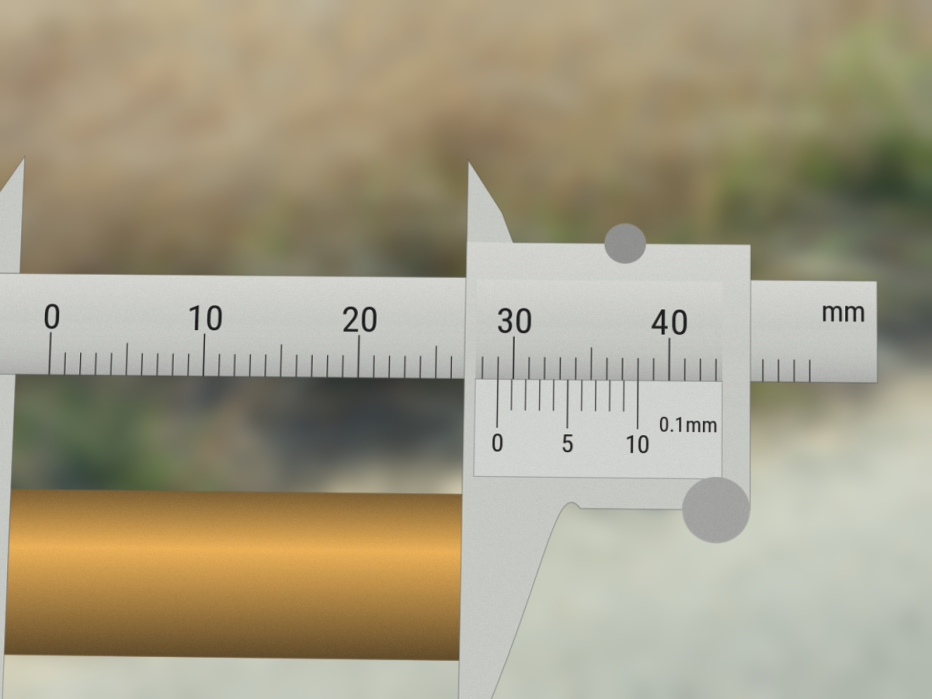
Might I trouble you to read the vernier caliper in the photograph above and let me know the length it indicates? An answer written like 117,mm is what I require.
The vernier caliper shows 29.0,mm
